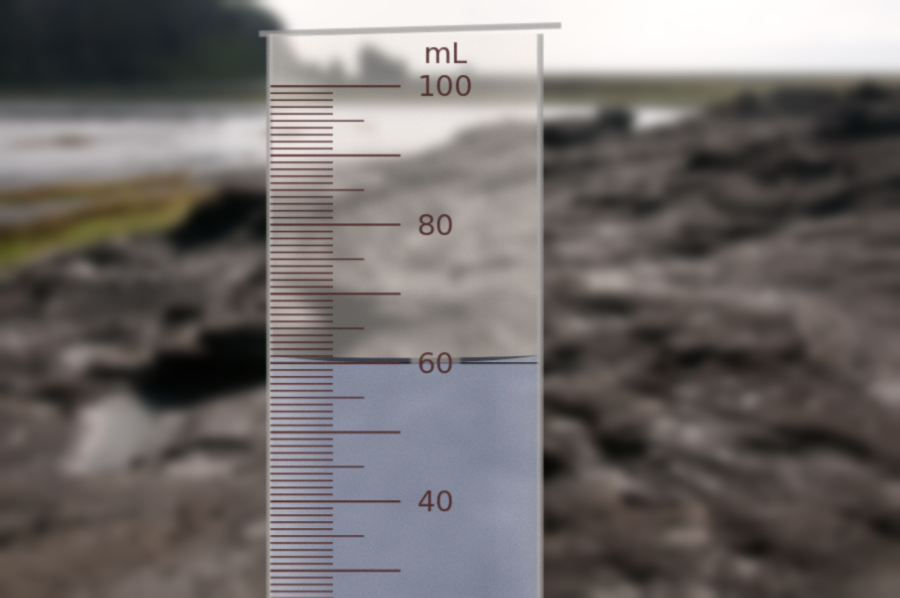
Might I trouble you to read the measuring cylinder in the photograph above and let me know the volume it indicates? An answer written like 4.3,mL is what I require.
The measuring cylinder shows 60,mL
